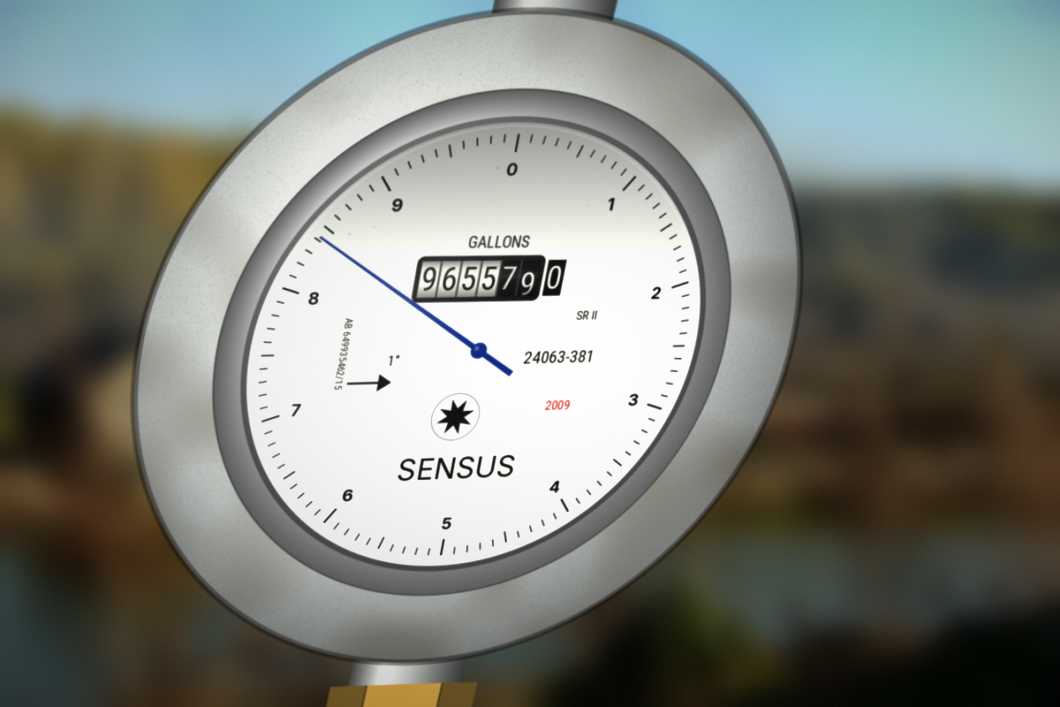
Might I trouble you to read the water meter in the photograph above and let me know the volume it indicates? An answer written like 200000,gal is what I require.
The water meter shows 9655788.4,gal
